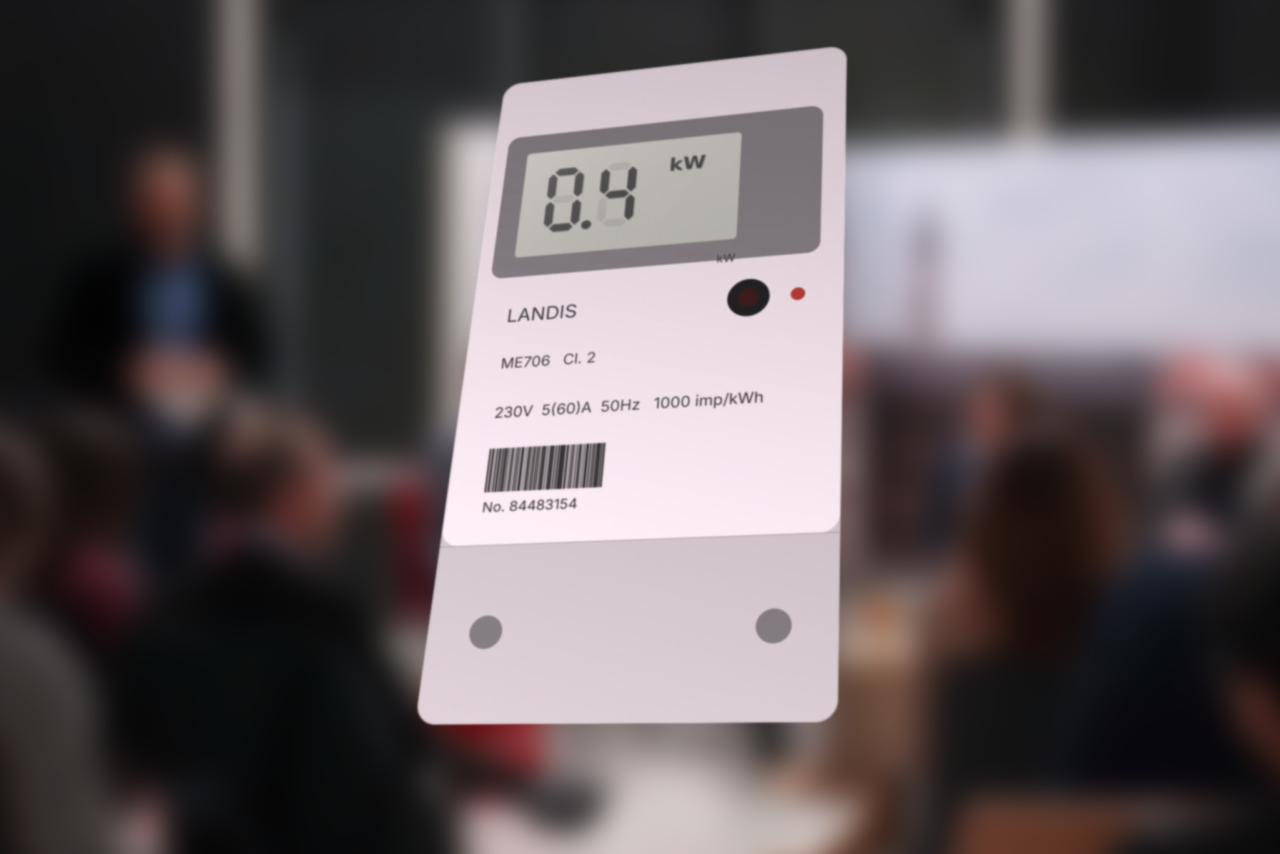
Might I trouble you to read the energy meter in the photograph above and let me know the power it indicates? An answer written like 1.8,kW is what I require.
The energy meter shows 0.4,kW
